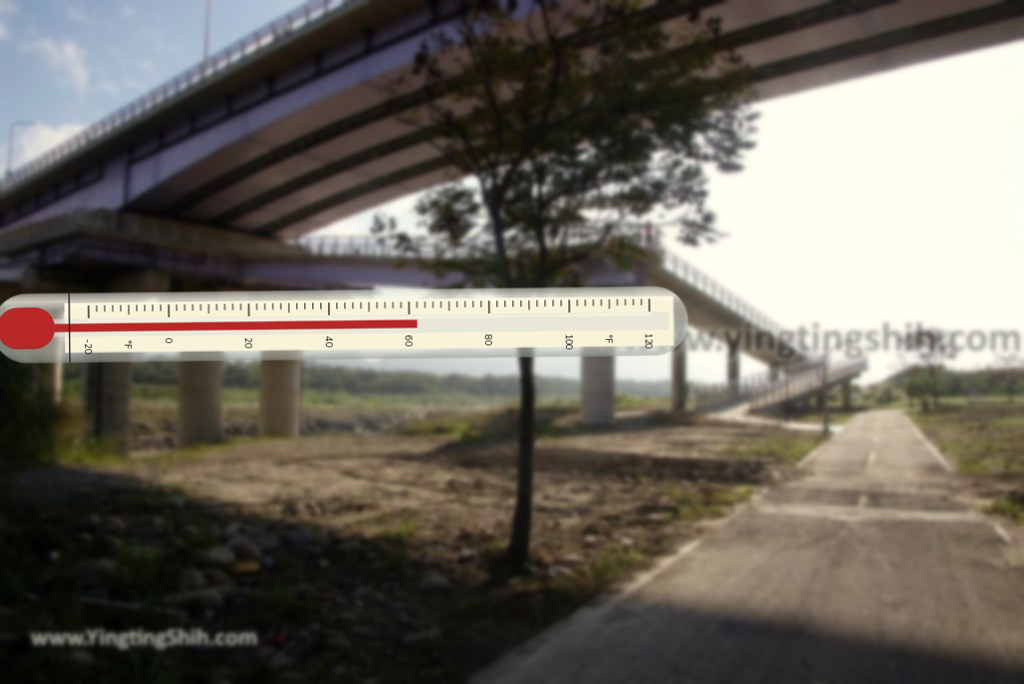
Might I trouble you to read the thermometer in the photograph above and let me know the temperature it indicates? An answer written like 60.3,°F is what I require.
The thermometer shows 62,°F
